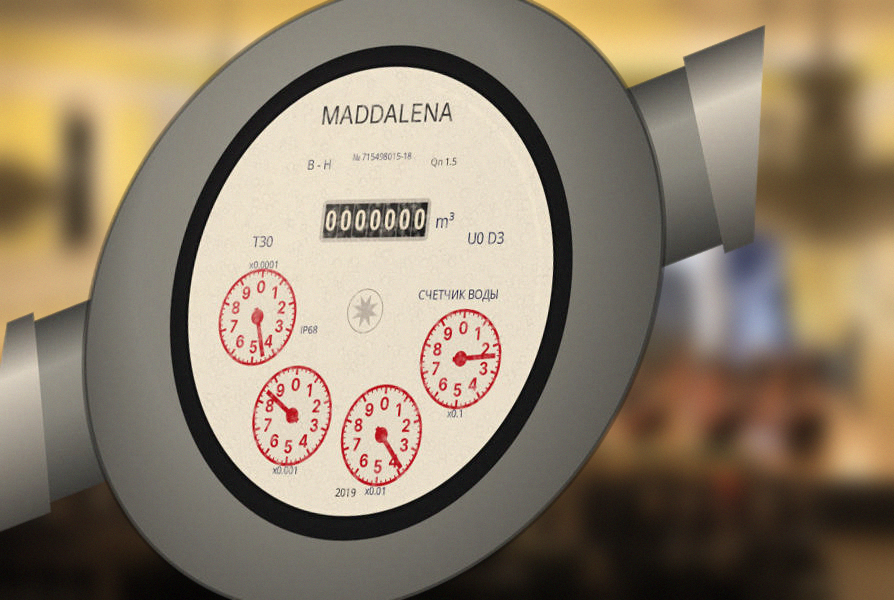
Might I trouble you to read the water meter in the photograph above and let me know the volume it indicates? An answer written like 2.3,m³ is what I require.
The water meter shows 0.2384,m³
